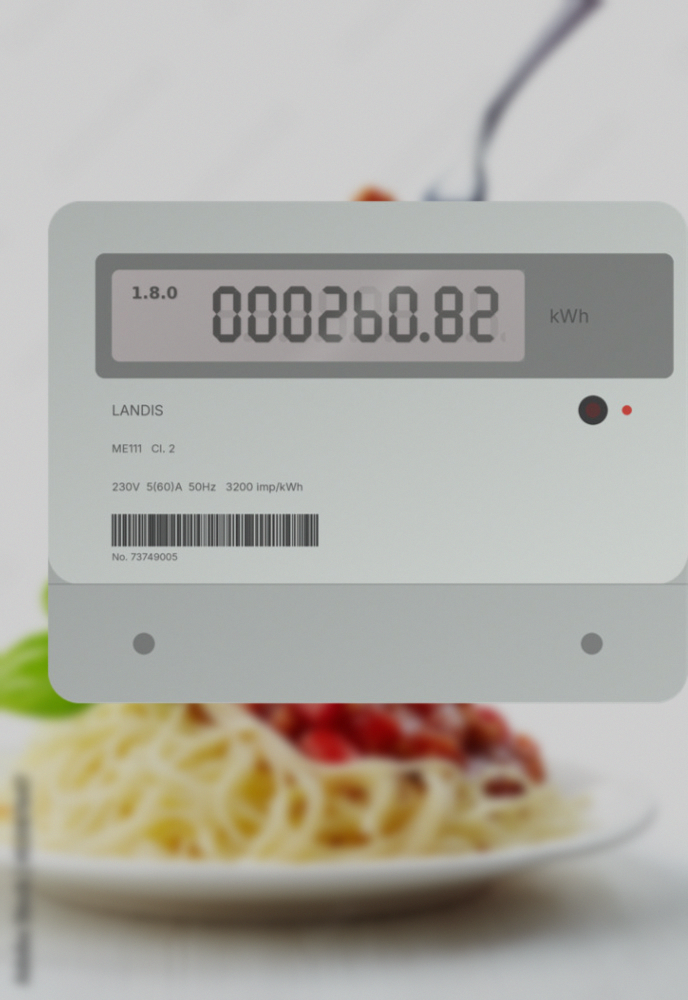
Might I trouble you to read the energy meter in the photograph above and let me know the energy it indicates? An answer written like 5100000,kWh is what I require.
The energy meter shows 260.82,kWh
